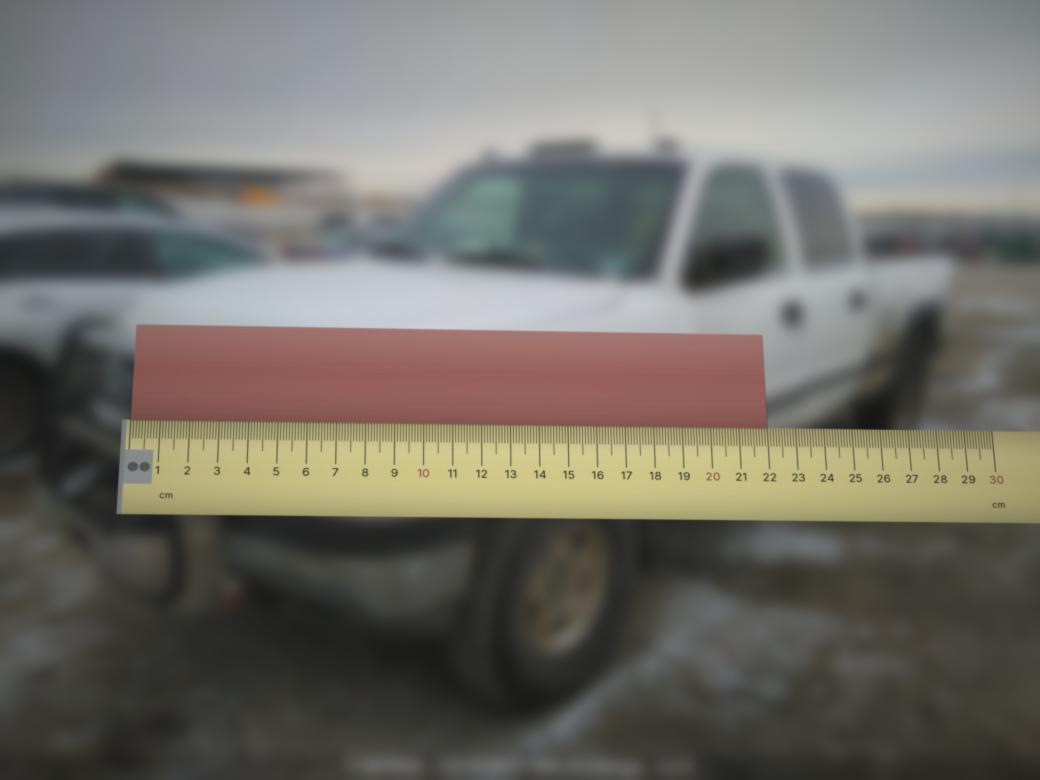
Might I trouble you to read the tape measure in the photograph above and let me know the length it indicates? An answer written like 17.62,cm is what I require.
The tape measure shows 22,cm
